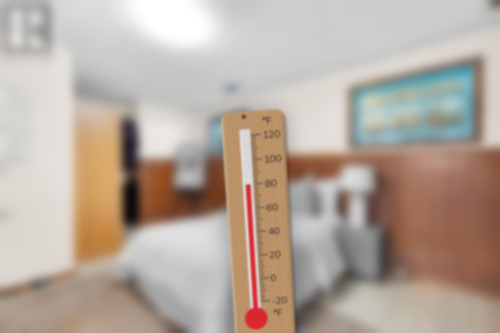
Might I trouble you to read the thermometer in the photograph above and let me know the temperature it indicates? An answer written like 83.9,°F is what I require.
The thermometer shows 80,°F
